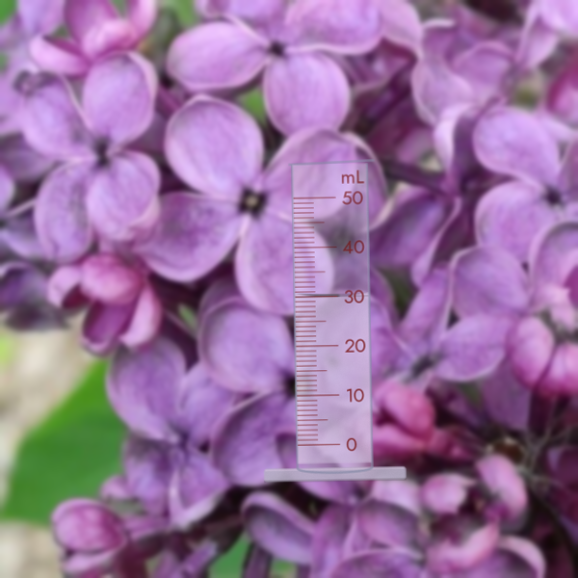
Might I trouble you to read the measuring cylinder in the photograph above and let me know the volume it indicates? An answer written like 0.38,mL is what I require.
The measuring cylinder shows 30,mL
